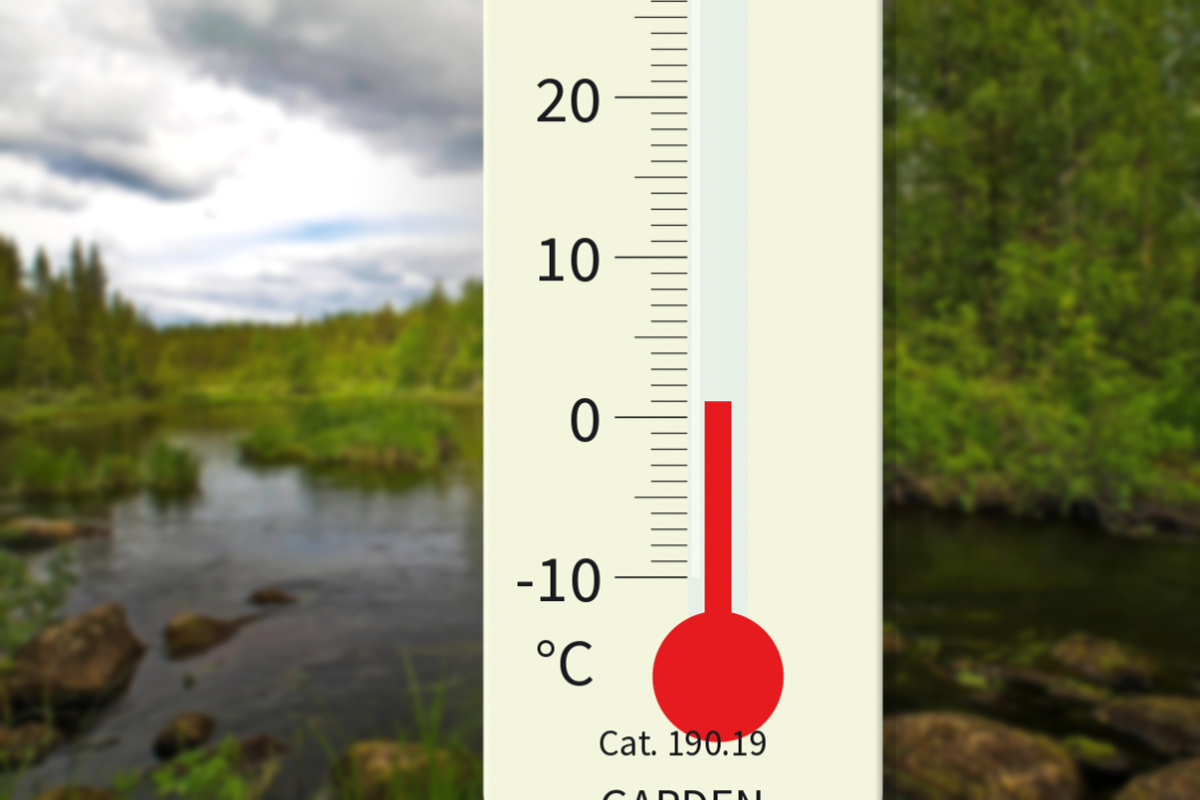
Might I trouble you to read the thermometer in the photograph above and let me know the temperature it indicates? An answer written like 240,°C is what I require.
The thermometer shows 1,°C
